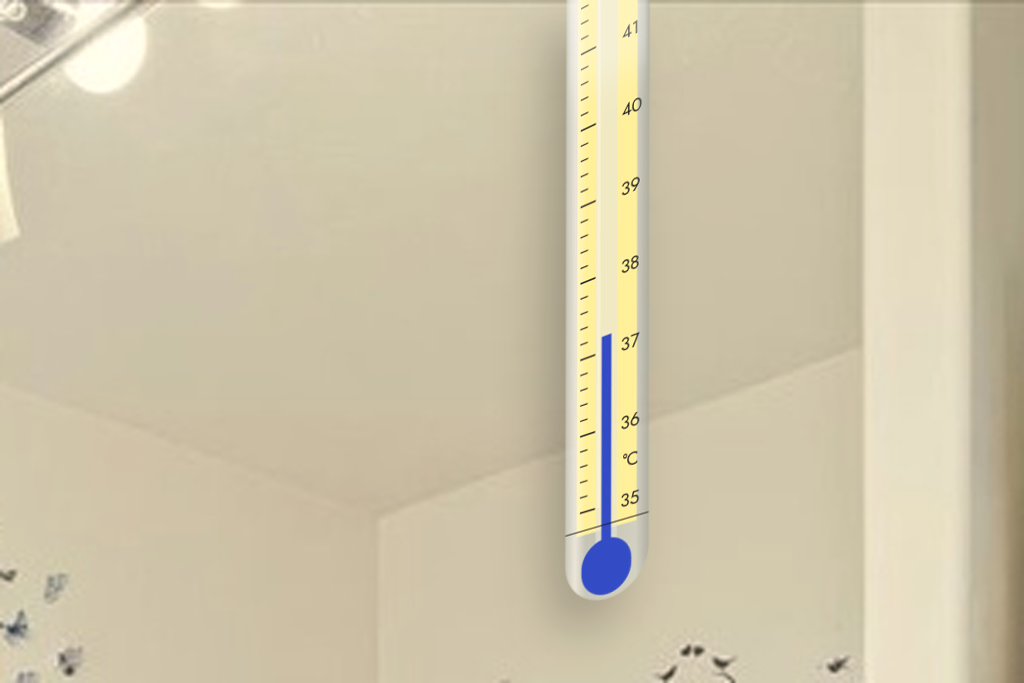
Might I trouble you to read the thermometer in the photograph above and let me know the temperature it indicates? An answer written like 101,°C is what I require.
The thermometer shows 37.2,°C
